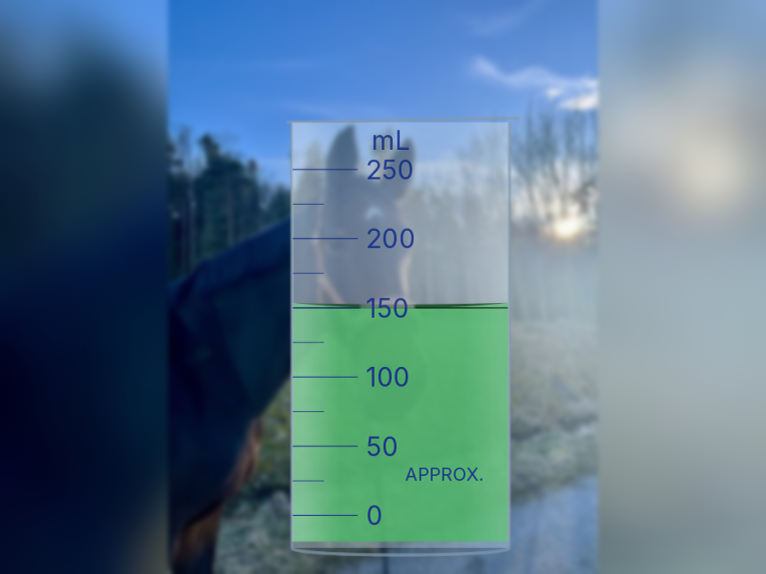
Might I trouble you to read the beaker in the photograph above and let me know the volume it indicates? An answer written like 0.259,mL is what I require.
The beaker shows 150,mL
